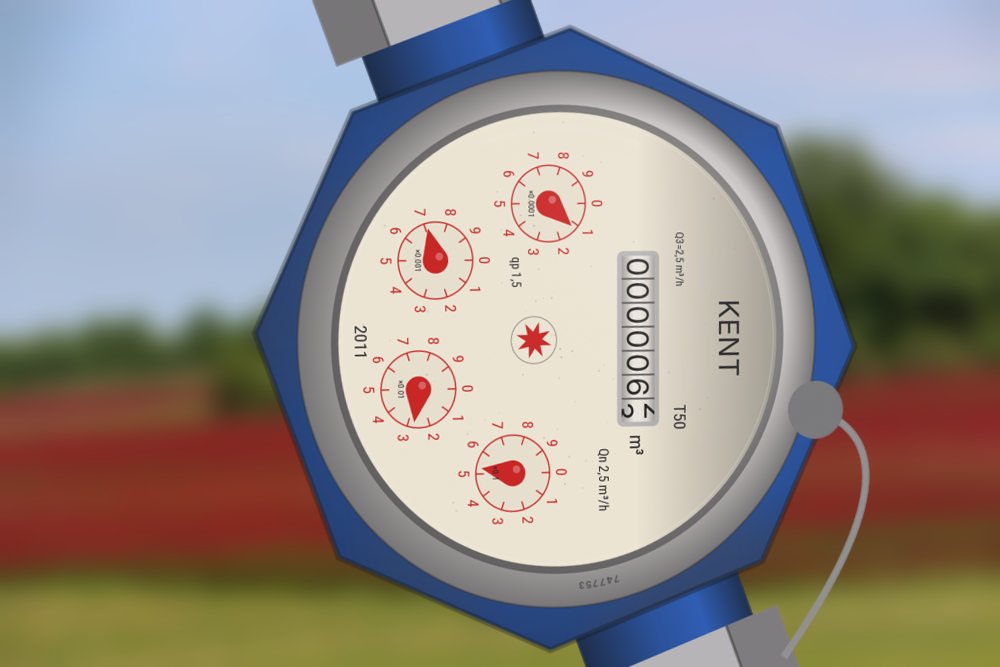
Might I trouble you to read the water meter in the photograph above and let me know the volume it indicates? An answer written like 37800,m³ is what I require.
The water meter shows 62.5271,m³
